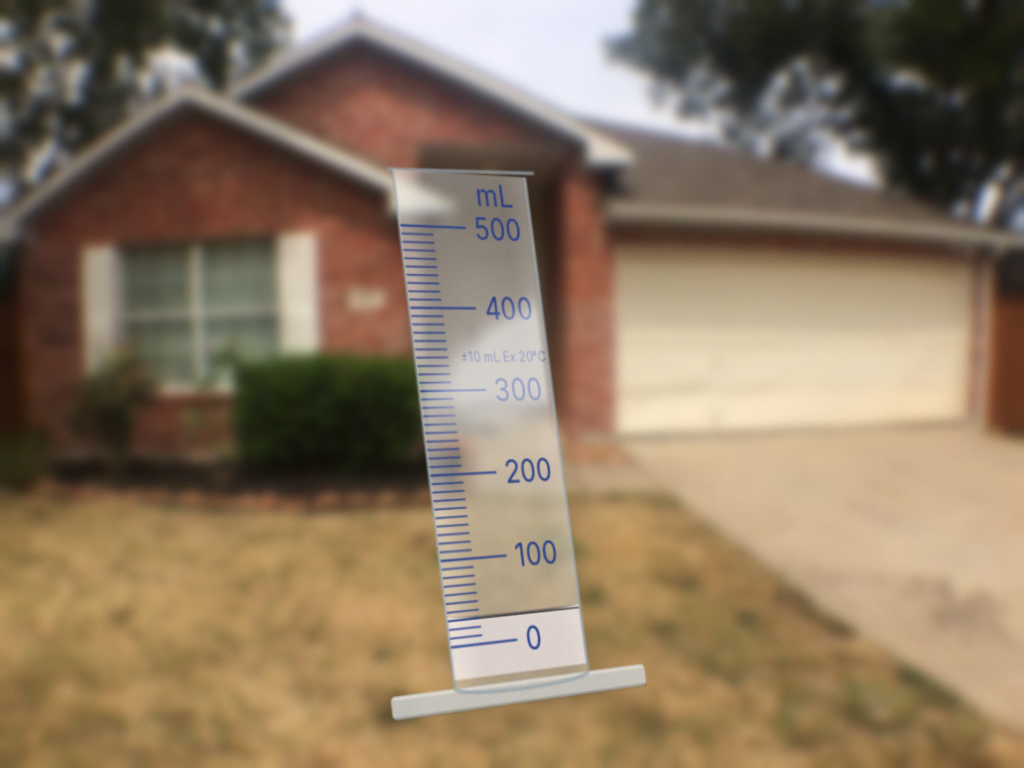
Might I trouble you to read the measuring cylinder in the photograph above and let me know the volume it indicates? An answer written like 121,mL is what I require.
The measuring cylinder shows 30,mL
